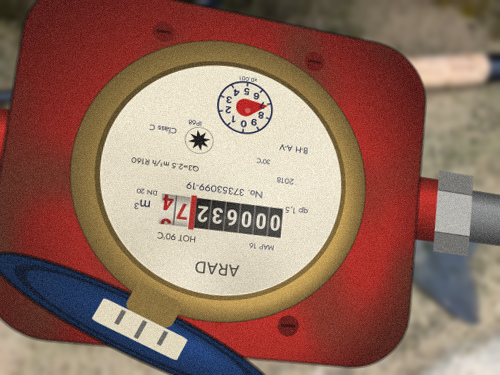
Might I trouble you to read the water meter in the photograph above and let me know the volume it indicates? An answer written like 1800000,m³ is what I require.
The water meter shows 632.737,m³
